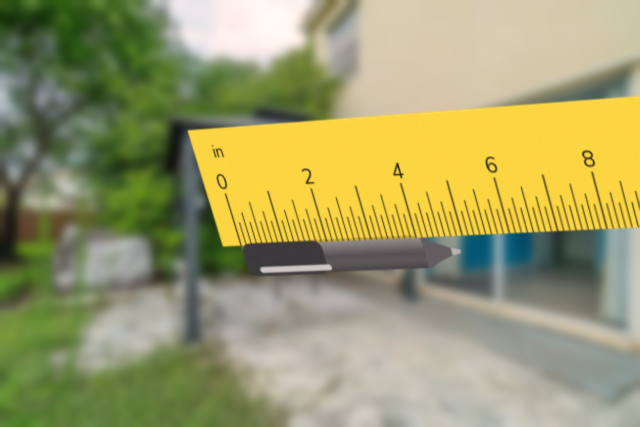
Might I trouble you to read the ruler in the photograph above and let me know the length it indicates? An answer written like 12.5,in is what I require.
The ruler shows 4.875,in
